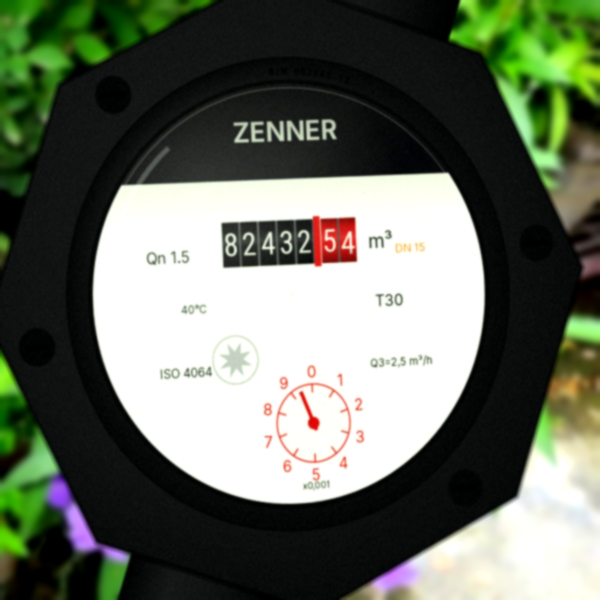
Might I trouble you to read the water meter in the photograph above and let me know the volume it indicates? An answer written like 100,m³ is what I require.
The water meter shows 82432.539,m³
